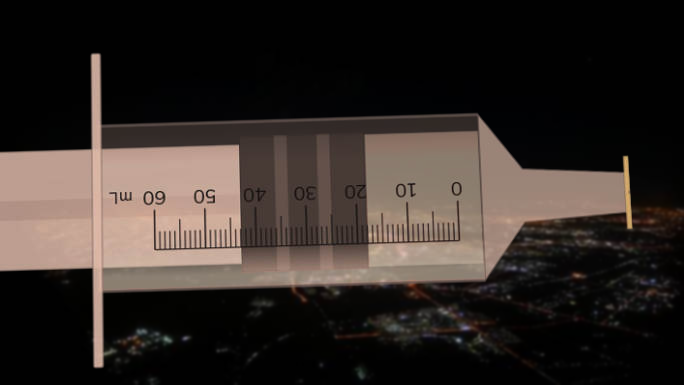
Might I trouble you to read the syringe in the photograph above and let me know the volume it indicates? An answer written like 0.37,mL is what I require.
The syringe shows 18,mL
